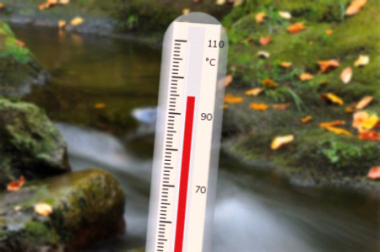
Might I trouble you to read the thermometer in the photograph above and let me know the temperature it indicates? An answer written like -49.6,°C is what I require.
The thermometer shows 95,°C
